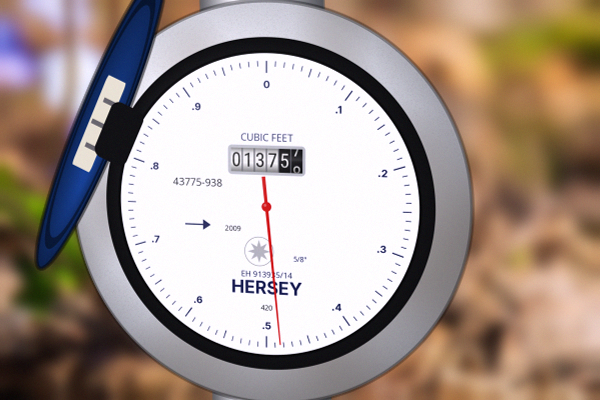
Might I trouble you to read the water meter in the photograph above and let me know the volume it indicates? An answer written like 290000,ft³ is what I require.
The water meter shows 13757.48,ft³
